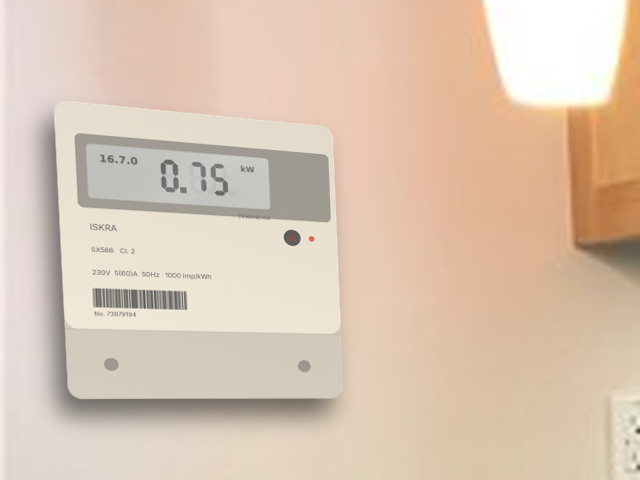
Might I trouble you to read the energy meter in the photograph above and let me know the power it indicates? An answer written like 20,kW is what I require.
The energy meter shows 0.75,kW
